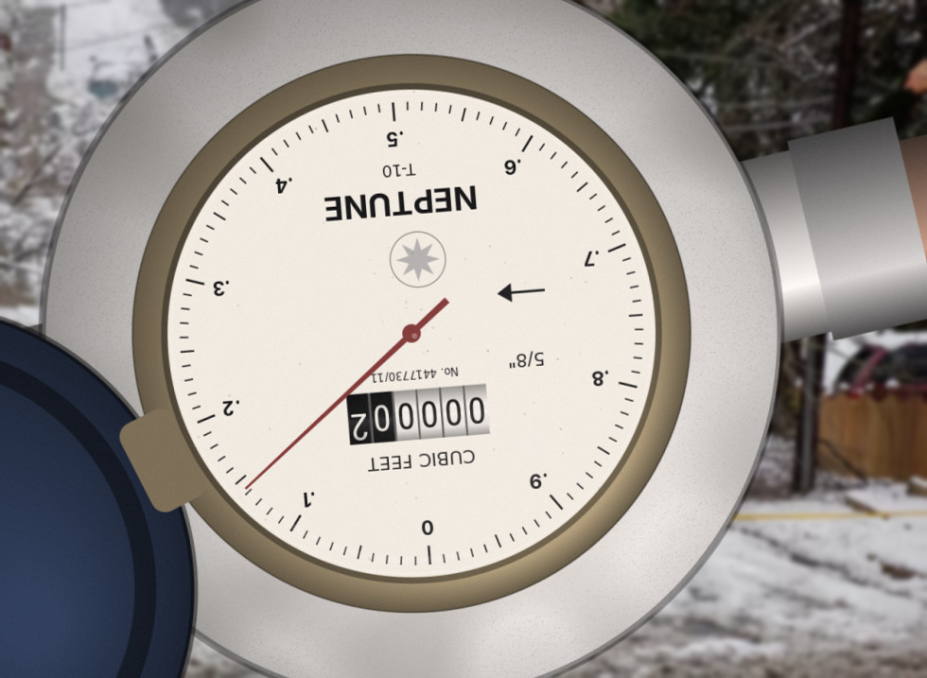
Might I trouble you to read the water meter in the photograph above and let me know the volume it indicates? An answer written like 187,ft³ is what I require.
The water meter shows 2.14,ft³
